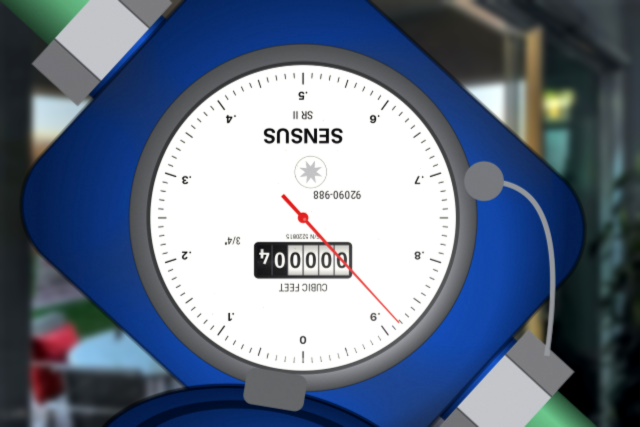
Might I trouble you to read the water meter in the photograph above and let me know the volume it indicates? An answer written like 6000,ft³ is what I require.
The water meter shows 3.88,ft³
